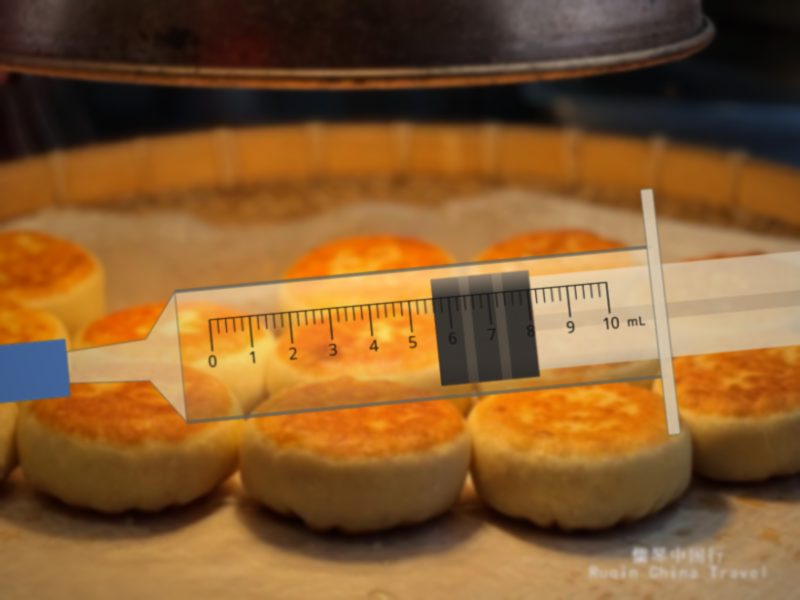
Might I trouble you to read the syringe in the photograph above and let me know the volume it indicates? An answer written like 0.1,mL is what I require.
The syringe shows 5.6,mL
